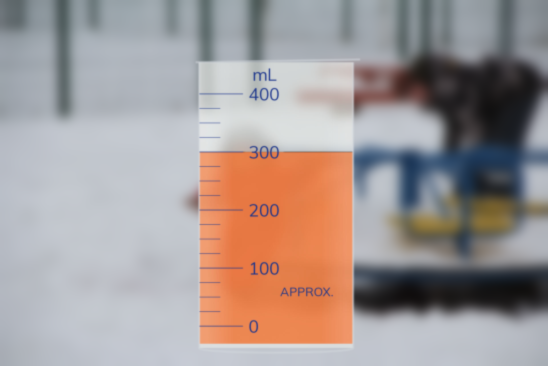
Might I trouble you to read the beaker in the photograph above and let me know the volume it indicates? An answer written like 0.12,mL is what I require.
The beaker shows 300,mL
